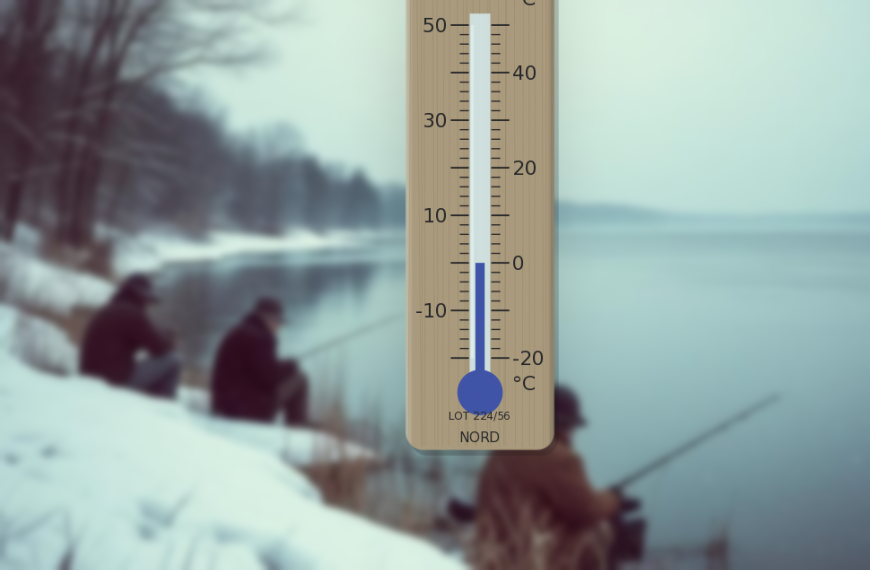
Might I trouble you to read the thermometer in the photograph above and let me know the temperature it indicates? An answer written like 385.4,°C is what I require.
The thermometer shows 0,°C
